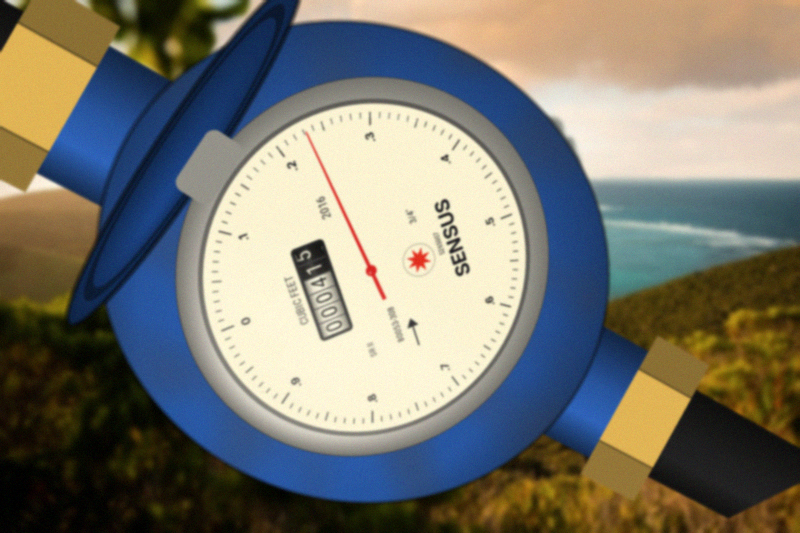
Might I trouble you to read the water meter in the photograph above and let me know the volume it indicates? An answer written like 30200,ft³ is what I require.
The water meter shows 415.23,ft³
